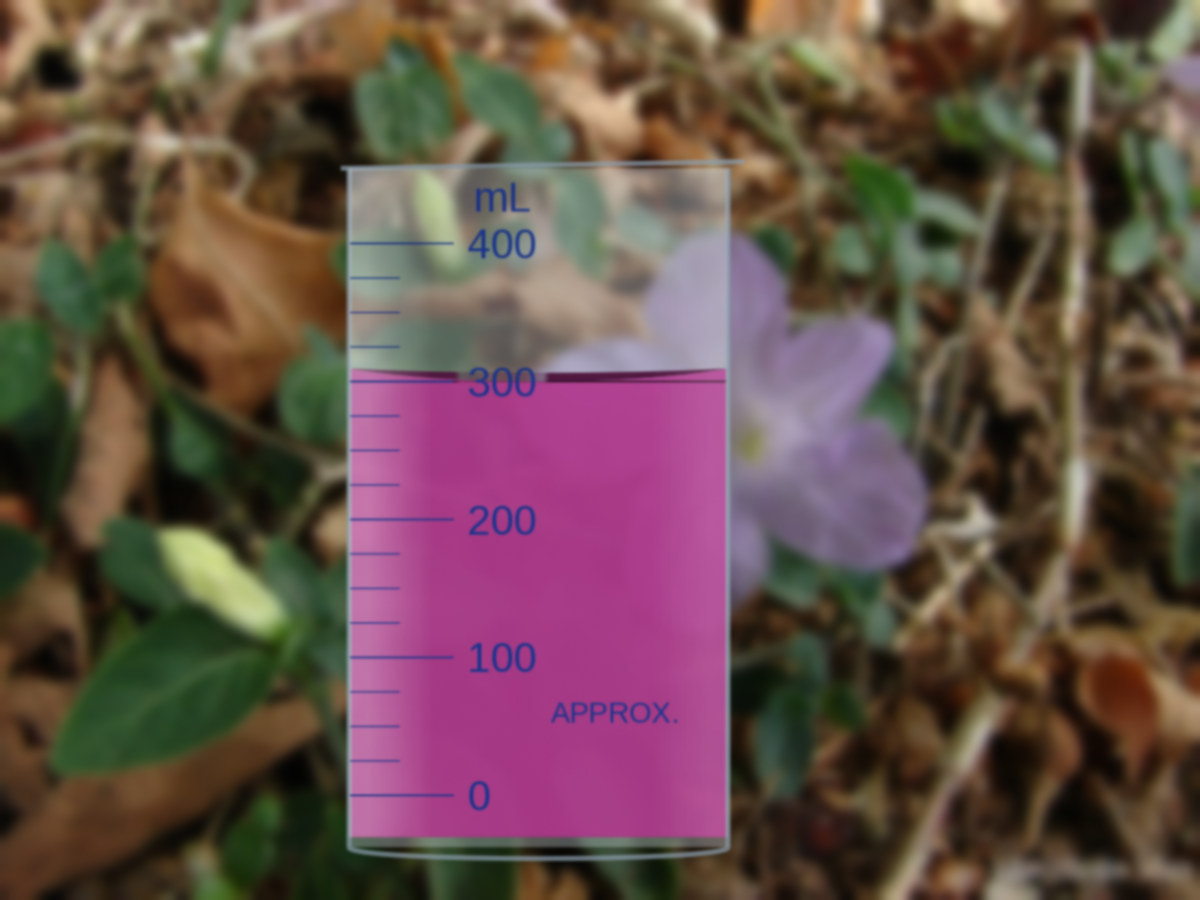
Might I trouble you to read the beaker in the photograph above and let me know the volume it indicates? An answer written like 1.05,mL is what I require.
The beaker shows 300,mL
